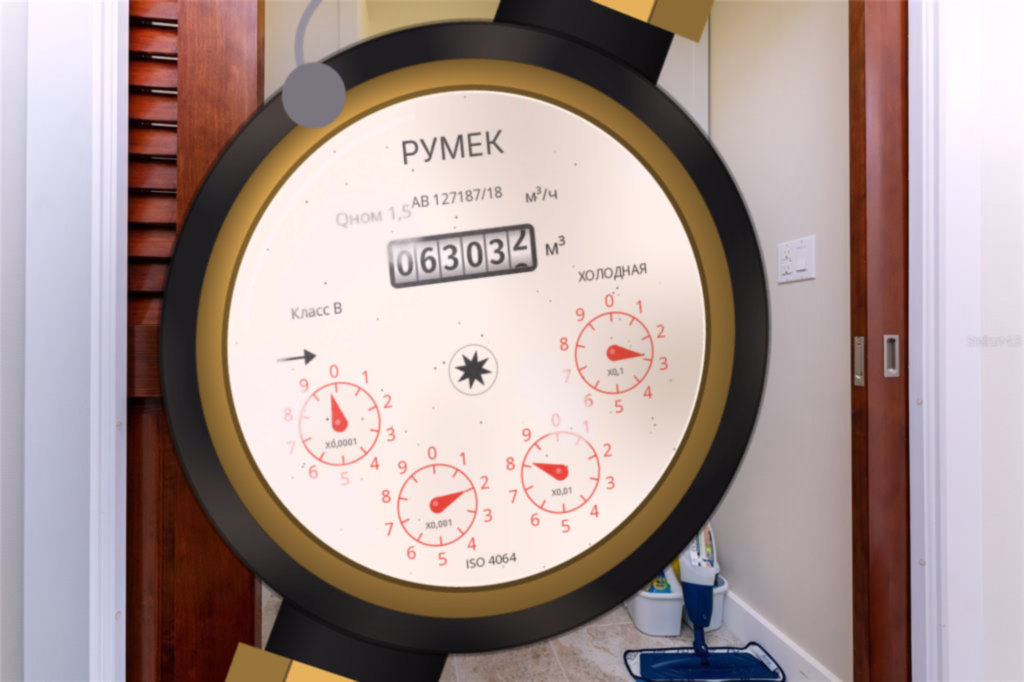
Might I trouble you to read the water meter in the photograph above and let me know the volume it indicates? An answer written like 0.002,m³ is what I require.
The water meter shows 63032.2819,m³
